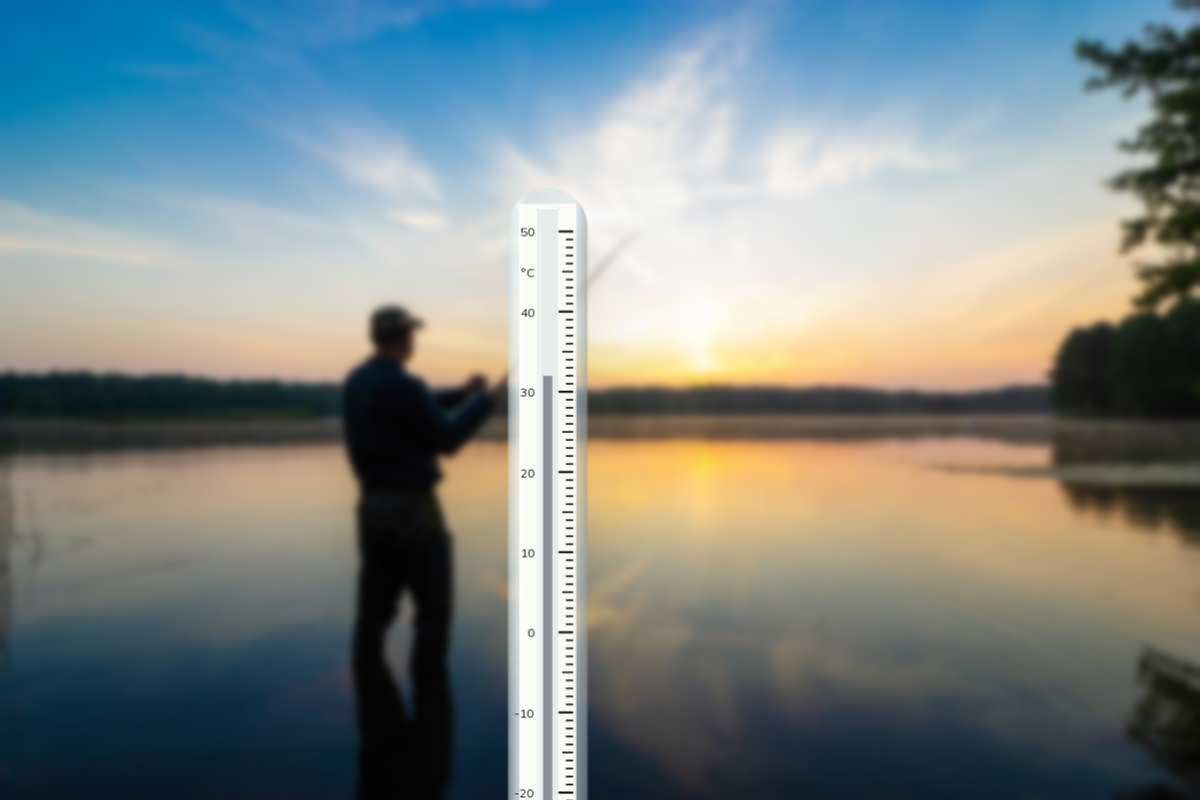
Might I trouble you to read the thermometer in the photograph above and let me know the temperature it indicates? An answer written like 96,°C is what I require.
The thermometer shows 32,°C
